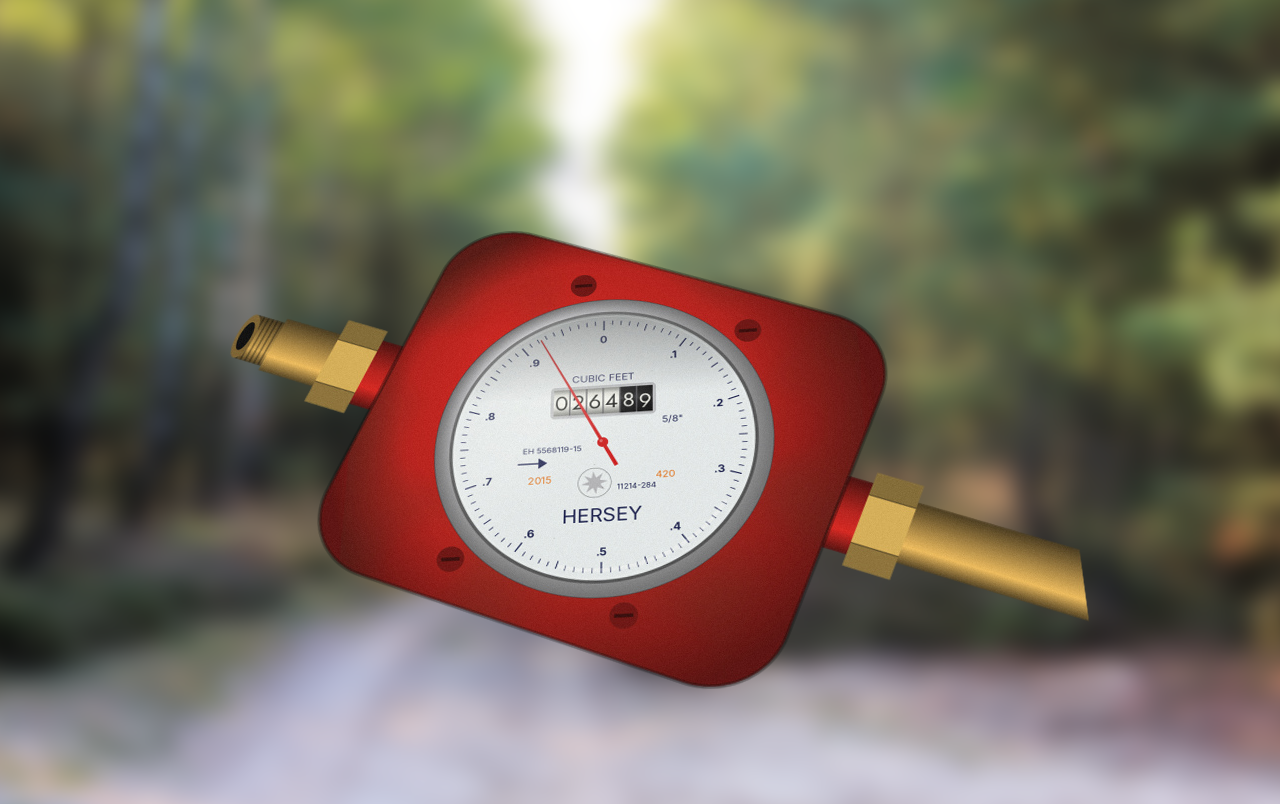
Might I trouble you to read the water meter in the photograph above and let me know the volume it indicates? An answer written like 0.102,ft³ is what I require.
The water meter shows 26488.92,ft³
